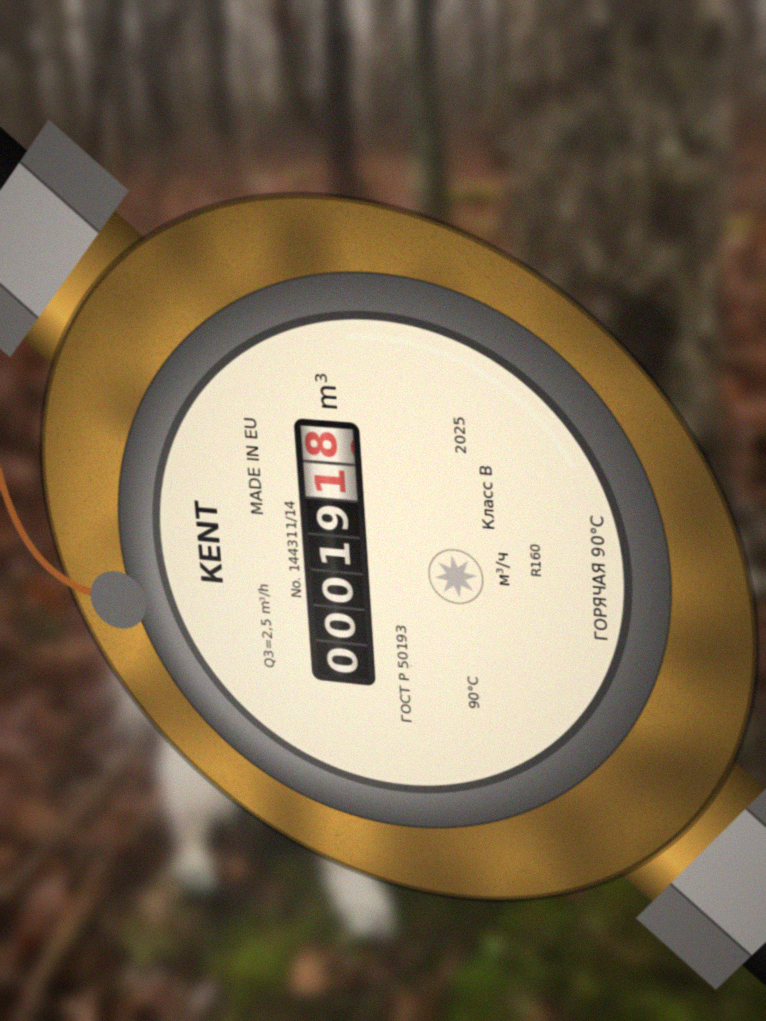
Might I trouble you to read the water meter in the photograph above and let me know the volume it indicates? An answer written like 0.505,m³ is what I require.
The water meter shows 19.18,m³
